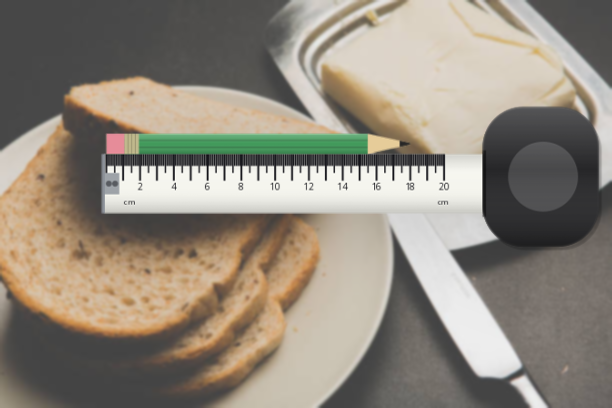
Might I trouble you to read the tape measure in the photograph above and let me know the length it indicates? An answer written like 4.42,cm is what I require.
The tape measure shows 18,cm
